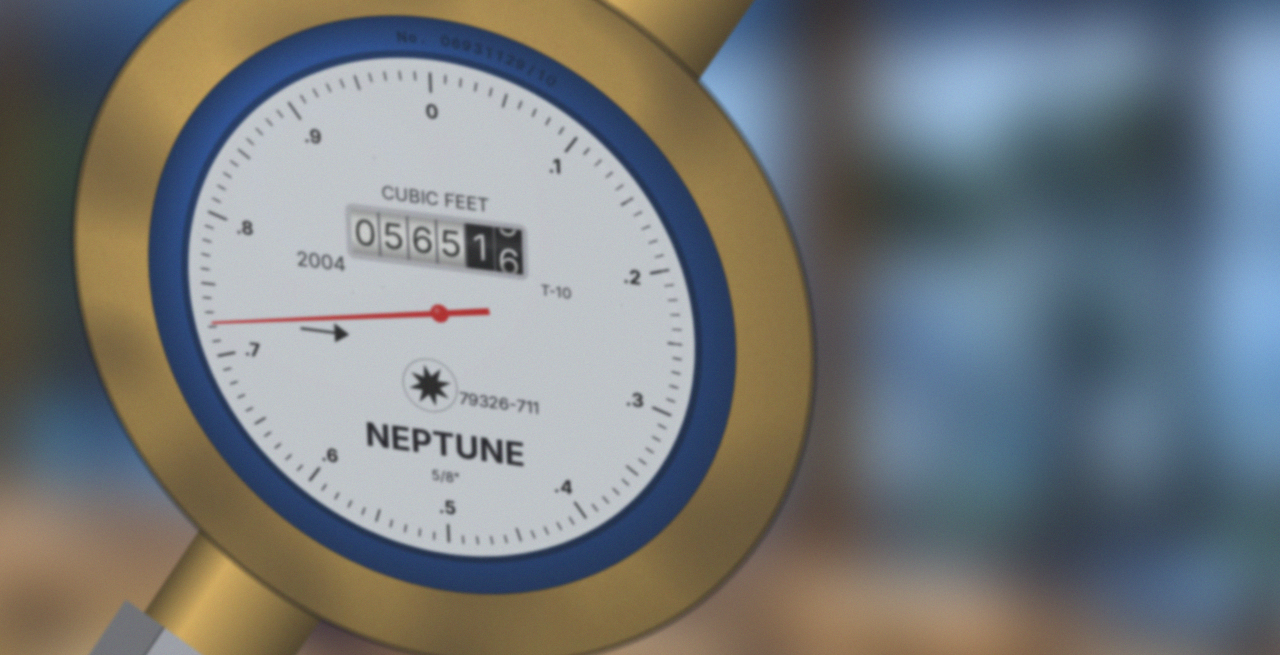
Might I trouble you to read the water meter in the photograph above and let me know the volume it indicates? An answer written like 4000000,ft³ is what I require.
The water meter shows 56515.72,ft³
